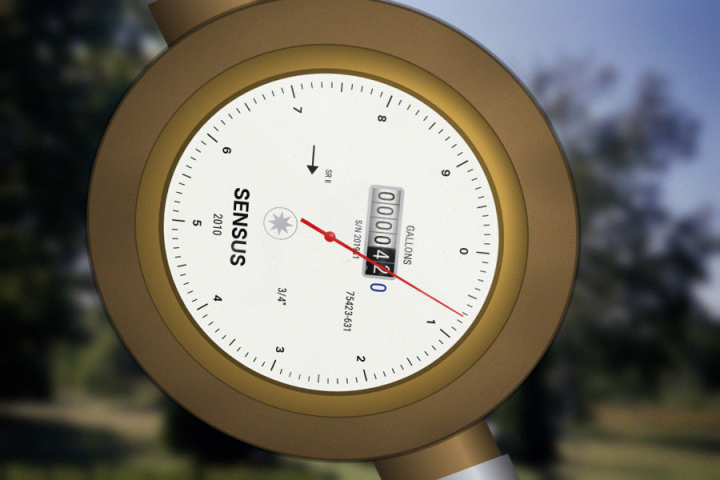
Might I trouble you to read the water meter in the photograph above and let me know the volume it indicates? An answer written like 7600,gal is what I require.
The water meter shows 420.7,gal
